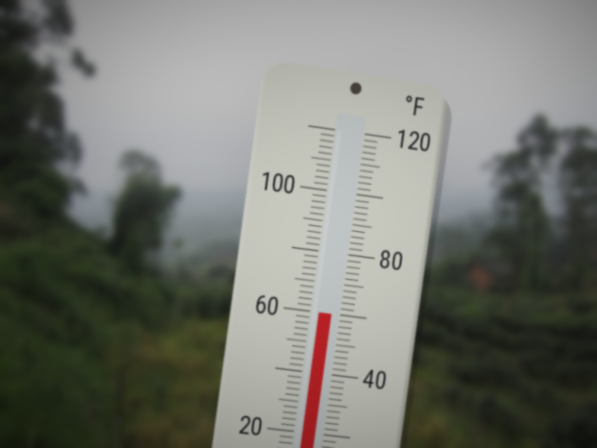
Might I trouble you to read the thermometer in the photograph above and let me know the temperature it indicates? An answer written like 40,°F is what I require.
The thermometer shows 60,°F
